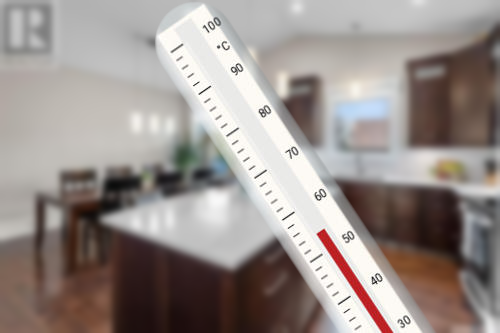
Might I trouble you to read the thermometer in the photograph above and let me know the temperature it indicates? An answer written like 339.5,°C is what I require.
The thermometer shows 54,°C
